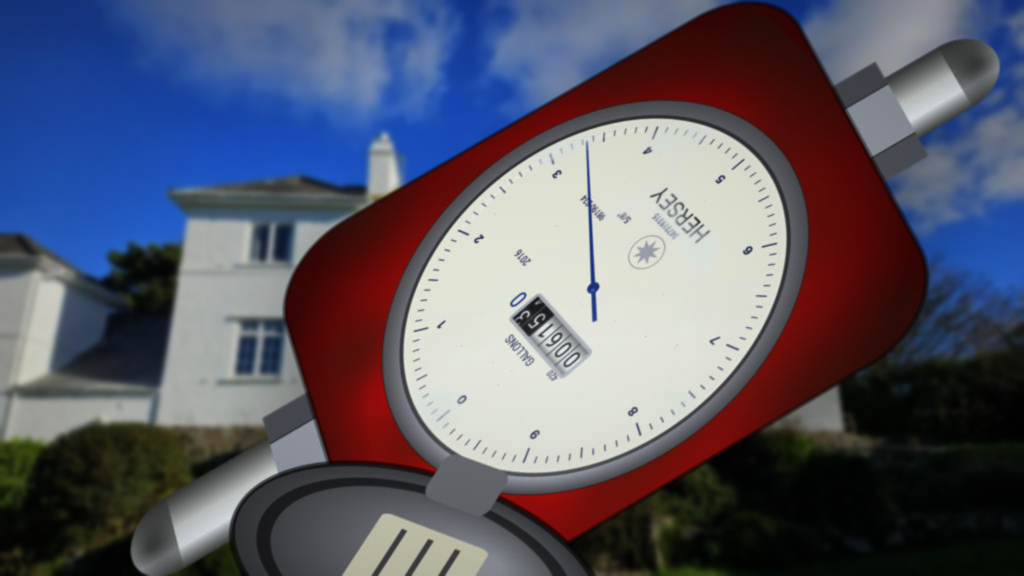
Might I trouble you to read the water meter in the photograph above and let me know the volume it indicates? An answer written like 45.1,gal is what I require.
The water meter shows 61533.3,gal
